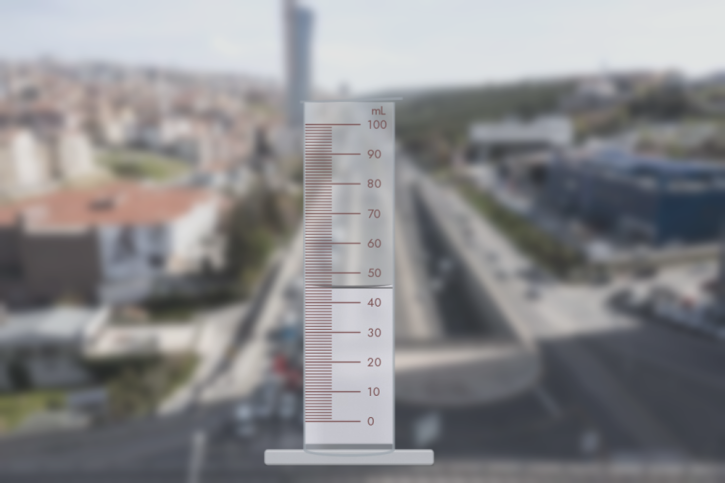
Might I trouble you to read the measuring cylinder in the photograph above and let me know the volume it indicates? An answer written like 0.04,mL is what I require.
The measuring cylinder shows 45,mL
